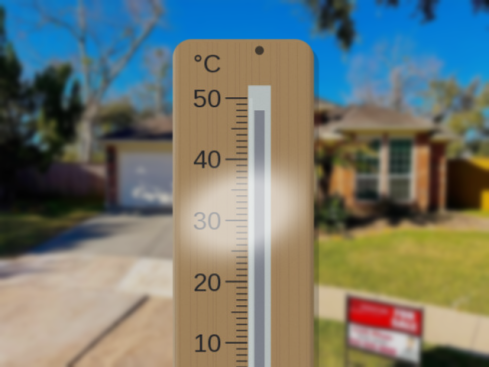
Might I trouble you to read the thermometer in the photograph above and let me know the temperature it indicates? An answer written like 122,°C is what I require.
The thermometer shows 48,°C
